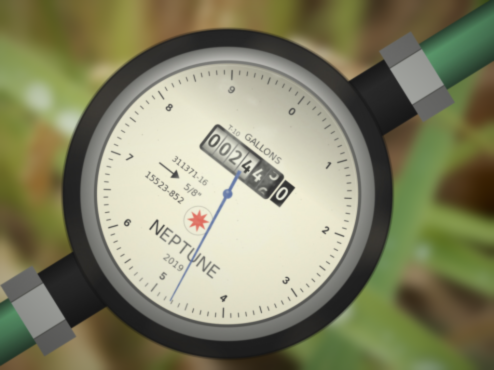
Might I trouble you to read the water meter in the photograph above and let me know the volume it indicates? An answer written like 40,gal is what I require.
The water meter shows 24454.7,gal
